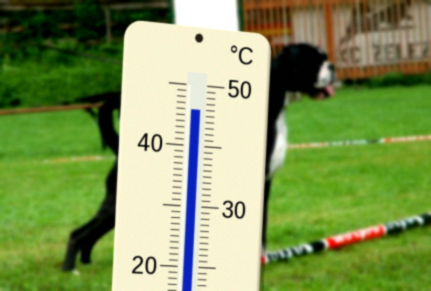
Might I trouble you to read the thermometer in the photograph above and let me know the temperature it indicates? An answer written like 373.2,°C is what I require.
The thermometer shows 46,°C
